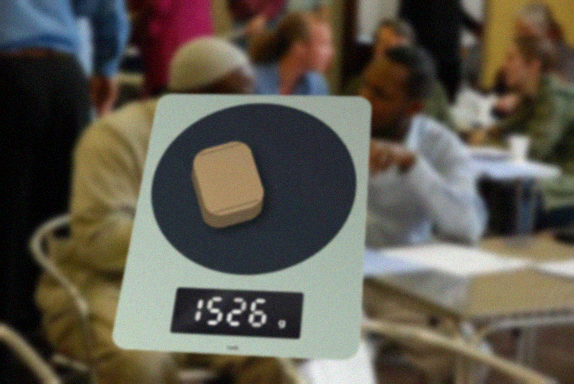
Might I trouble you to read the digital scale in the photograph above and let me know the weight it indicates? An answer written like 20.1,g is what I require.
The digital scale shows 1526,g
